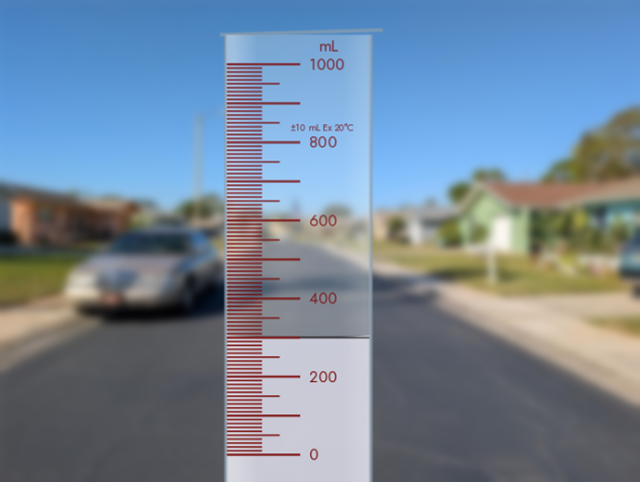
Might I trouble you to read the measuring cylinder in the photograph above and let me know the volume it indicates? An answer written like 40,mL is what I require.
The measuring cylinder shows 300,mL
